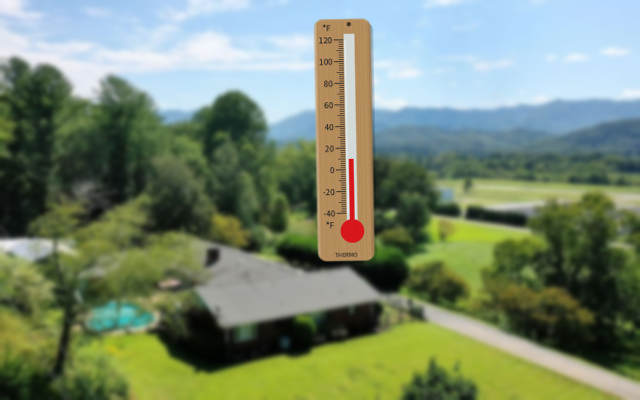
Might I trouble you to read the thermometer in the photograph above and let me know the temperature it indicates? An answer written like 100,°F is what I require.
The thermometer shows 10,°F
